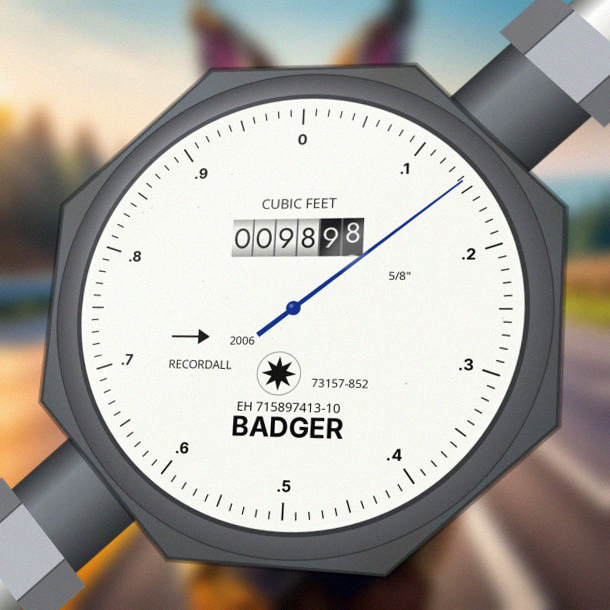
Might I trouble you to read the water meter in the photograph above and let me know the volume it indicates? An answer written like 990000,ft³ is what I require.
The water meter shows 9898.14,ft³
